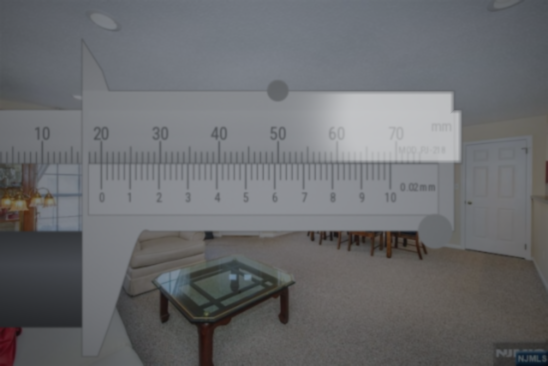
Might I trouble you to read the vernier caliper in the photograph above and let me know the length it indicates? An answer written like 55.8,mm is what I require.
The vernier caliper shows 20.0,mm
